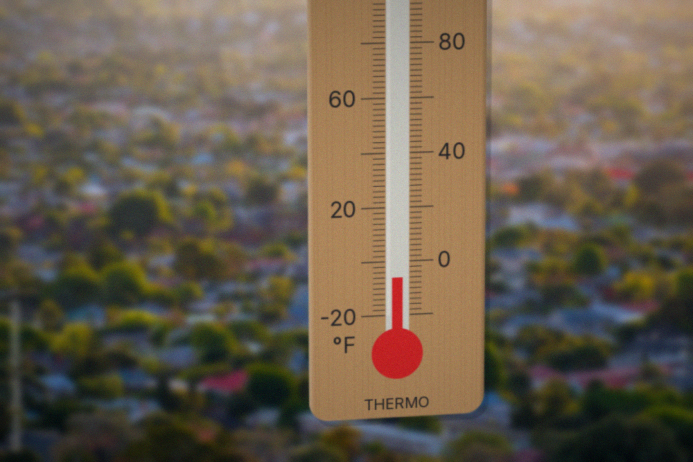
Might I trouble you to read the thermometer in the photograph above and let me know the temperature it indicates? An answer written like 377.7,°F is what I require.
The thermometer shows -6,°F
